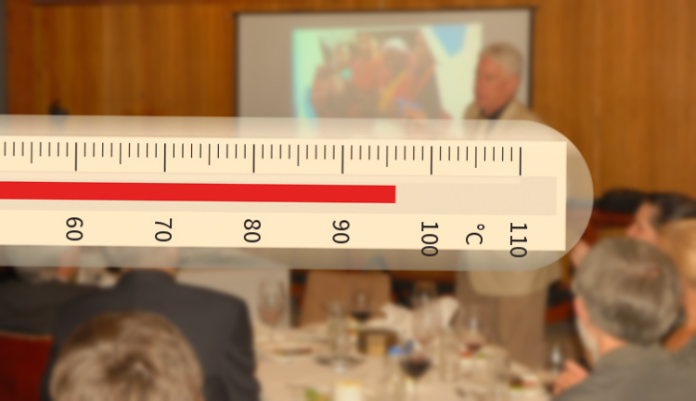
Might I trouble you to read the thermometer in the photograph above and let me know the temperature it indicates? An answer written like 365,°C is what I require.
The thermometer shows 96,°C
